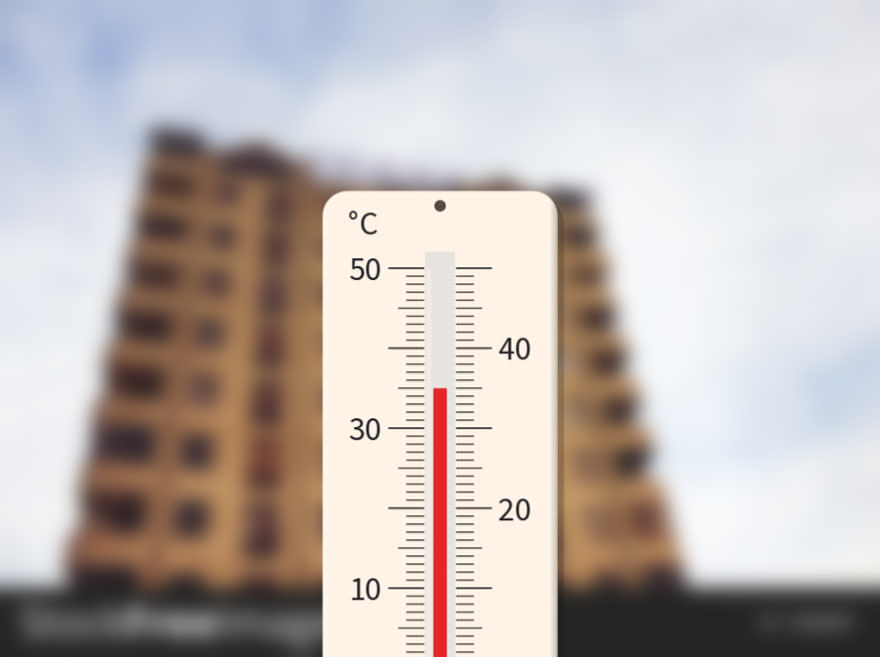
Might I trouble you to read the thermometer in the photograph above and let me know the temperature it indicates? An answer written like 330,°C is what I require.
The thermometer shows 35,°C
